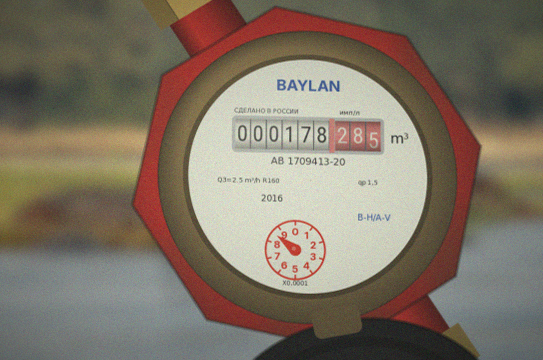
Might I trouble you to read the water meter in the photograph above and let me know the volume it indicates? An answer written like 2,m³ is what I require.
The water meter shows 178.2848,m³
